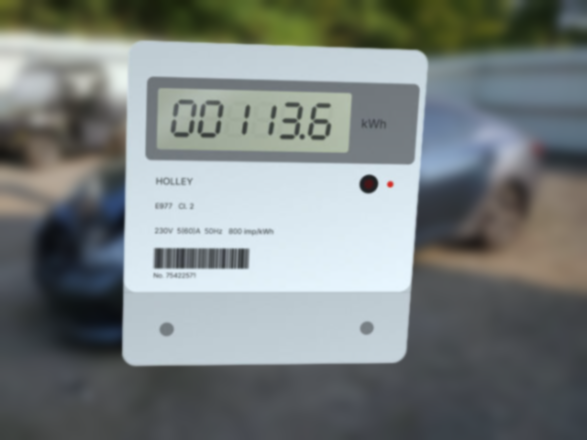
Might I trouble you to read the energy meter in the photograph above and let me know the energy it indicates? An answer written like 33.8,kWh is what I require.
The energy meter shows 113.6,kWh
